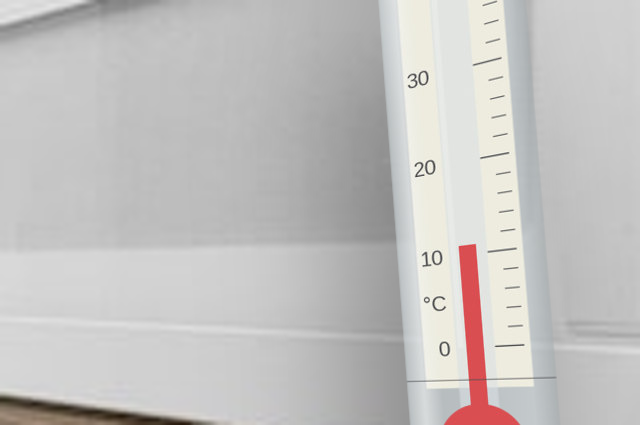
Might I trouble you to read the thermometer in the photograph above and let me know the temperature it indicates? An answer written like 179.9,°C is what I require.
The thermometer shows 11,°C
